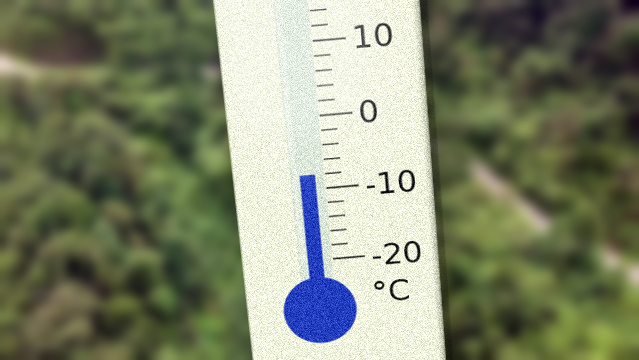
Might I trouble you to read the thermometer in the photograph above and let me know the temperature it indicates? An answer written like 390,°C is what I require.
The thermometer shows -8,°C
